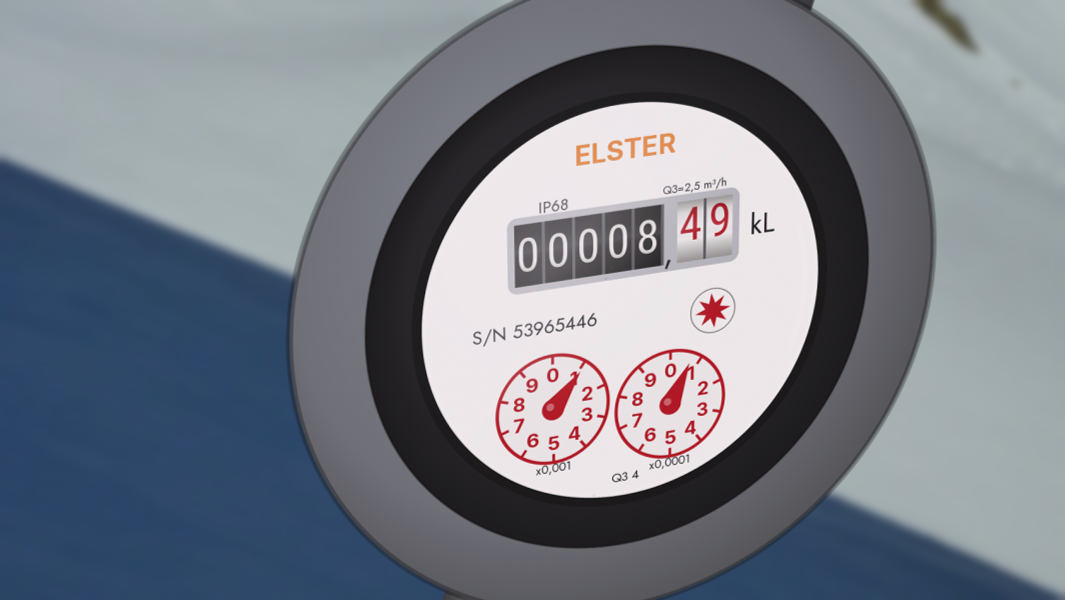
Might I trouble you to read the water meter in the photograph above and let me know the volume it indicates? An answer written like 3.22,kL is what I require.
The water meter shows 8.4910,kL
